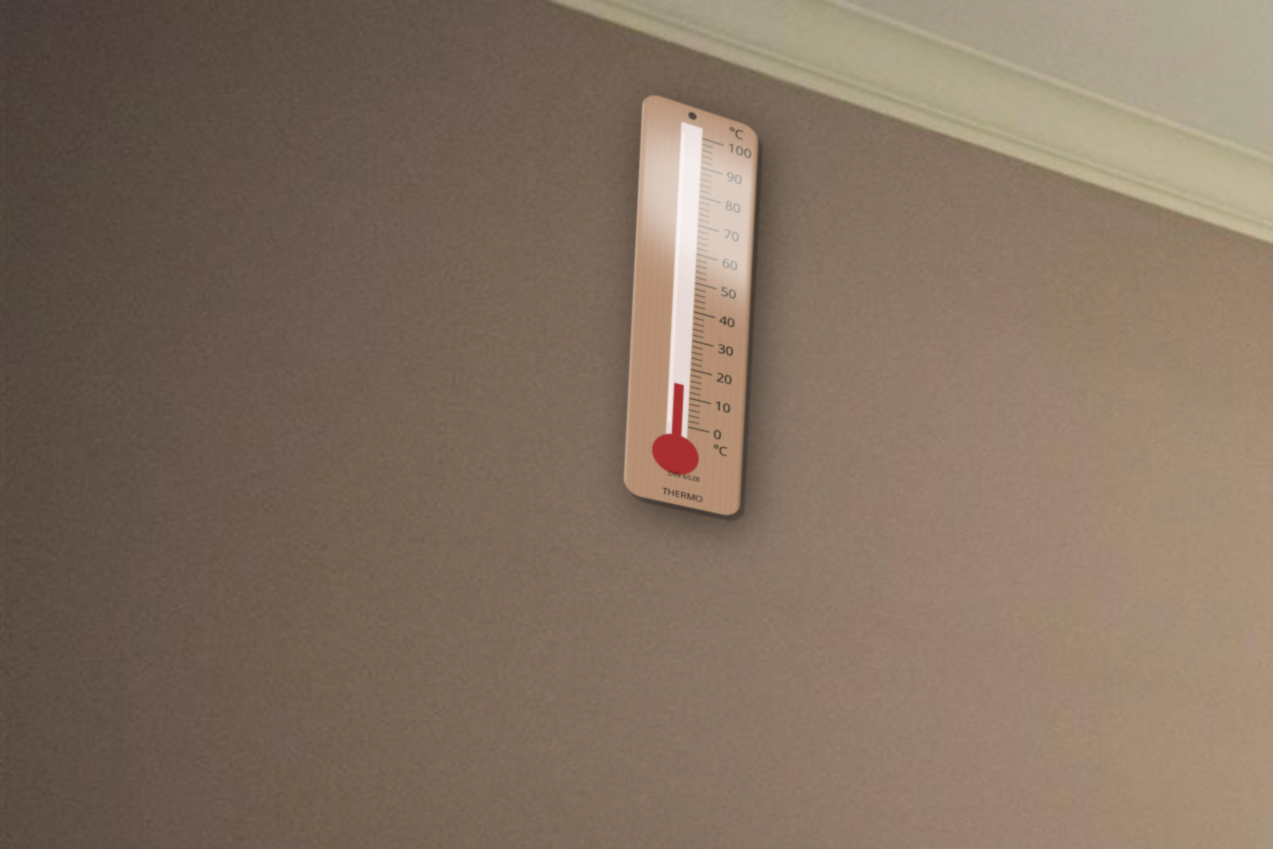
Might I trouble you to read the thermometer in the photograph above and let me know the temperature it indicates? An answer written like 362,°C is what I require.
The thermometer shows 14,°C
